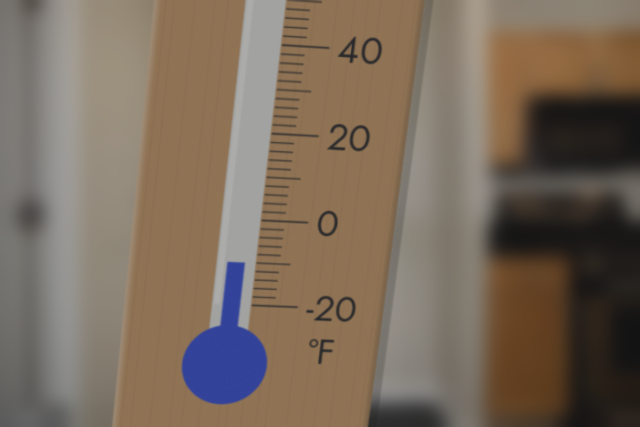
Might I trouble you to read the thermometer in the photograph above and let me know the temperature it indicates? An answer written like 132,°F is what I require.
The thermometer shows -10,°F
